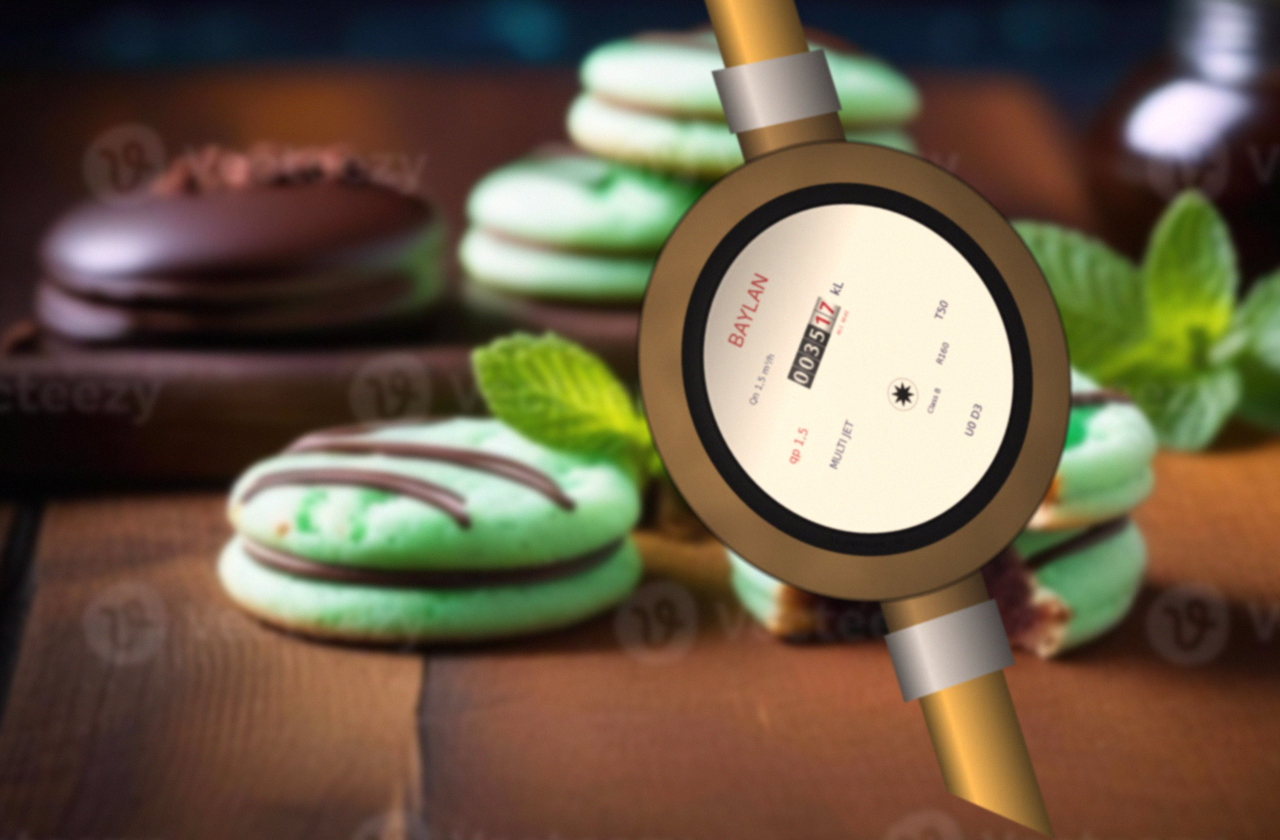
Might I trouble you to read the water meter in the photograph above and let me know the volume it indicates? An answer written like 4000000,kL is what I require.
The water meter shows 35.17,kL
